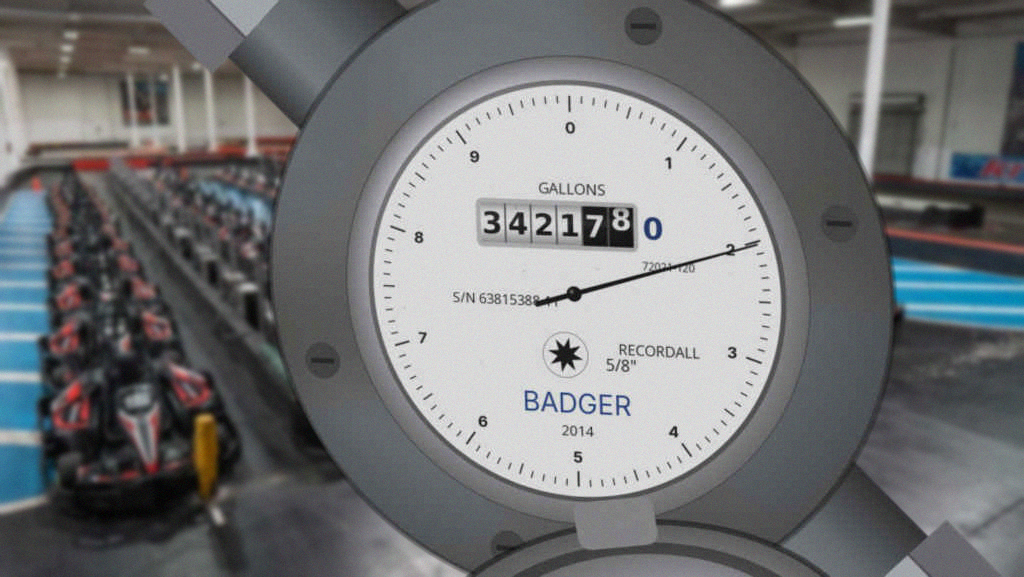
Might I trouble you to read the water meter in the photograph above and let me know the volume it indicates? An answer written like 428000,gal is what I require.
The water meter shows 3421782.0,gal
